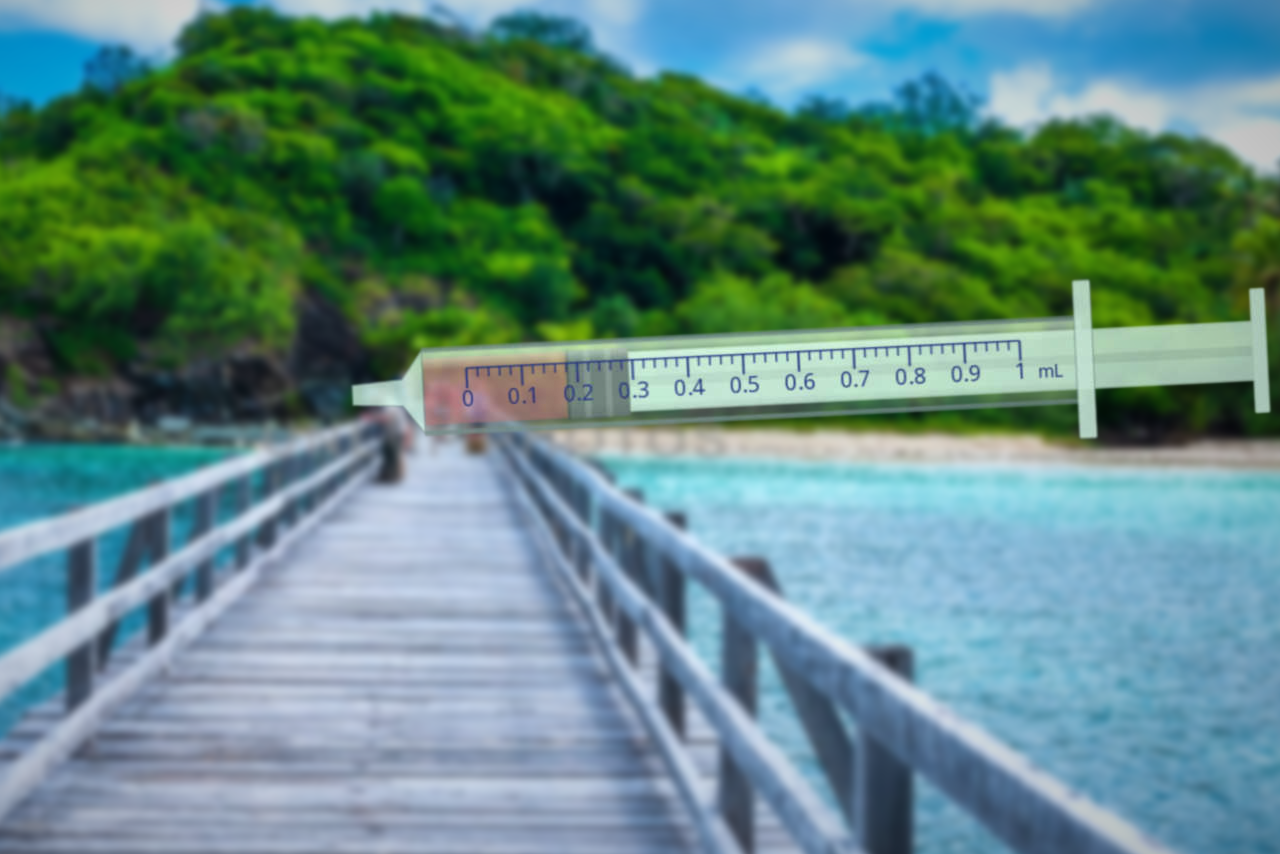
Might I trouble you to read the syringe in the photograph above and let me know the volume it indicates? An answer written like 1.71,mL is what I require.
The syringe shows 0.18,mL
